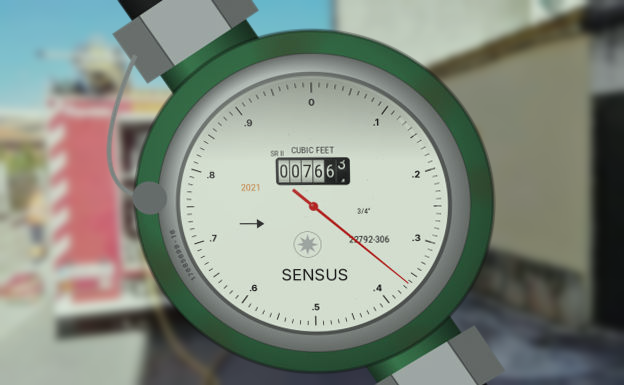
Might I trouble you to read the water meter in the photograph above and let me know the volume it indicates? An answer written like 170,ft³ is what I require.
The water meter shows 7663.36,ft³
